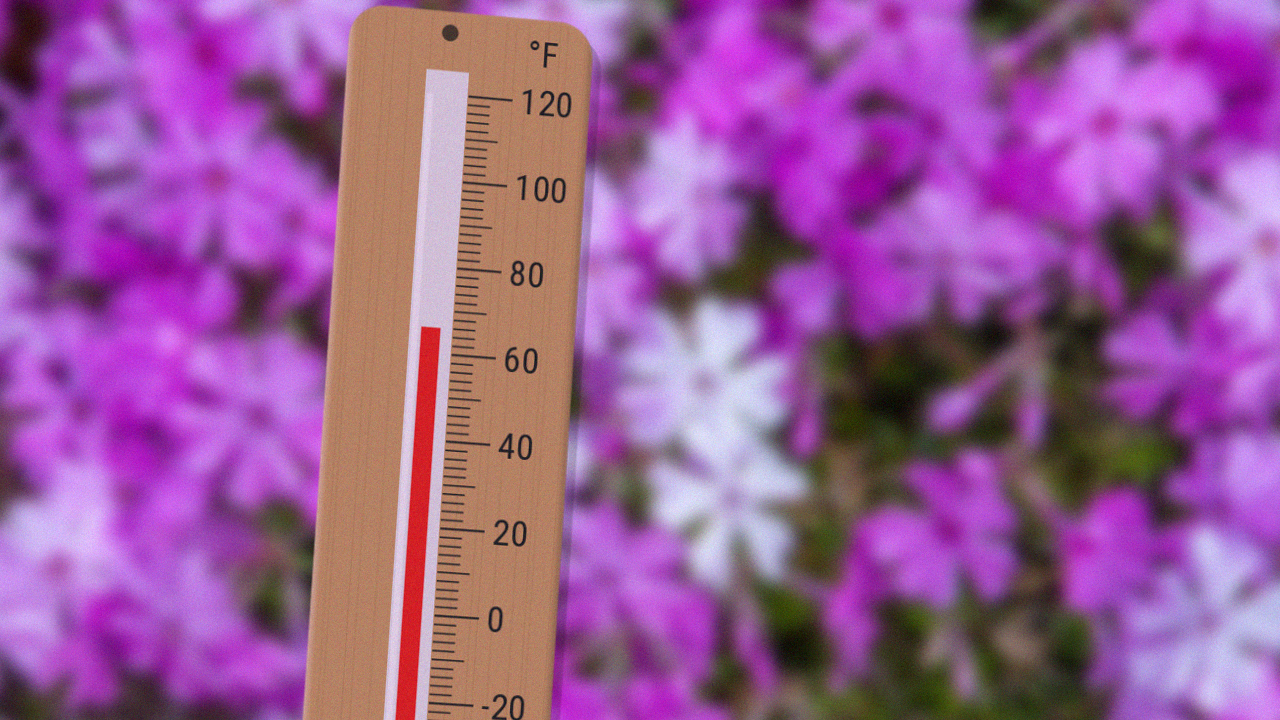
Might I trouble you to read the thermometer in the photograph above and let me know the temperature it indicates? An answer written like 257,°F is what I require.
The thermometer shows 66,°F
